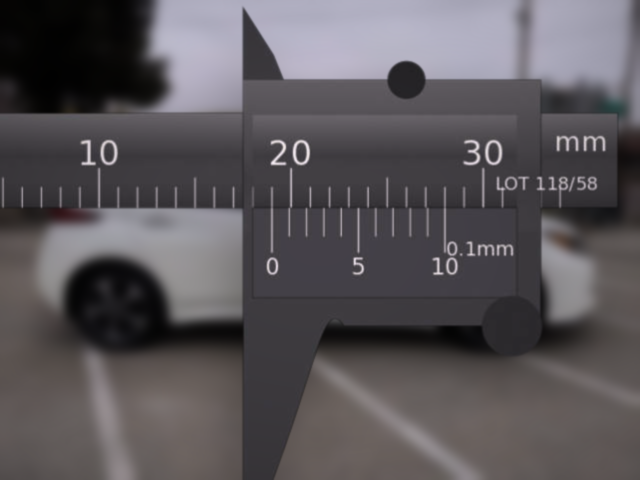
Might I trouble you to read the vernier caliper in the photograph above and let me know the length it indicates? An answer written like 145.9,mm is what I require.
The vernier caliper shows 19.0,mm
